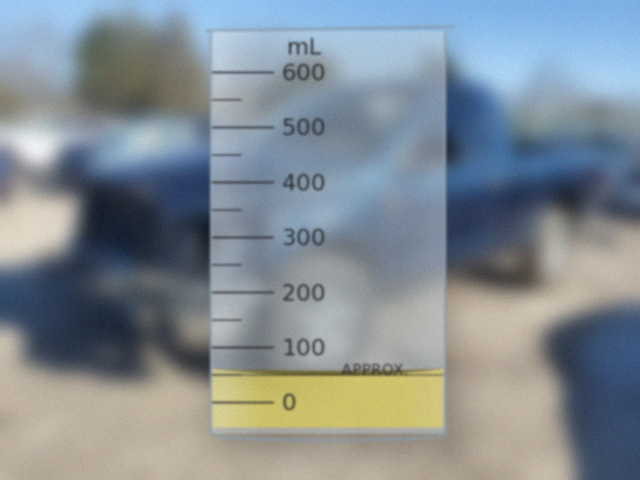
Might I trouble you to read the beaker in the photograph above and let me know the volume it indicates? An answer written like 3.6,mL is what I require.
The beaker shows 50,mL
